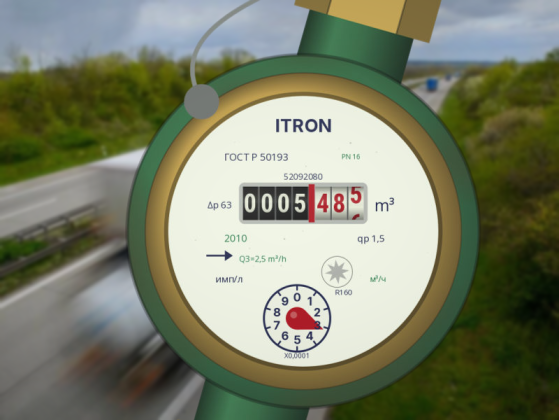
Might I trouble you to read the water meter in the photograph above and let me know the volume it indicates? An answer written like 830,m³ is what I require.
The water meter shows 5.4853,m³
